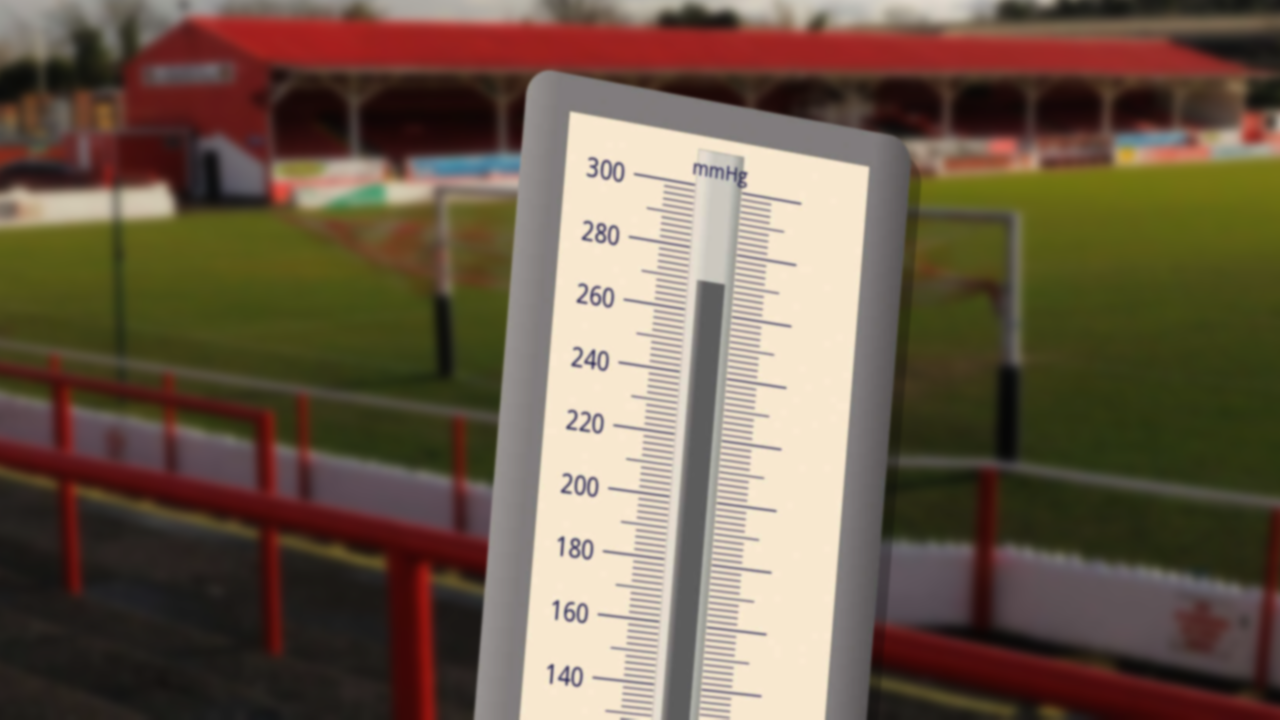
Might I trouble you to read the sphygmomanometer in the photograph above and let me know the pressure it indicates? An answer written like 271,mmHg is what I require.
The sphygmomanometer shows 270,mmHg
